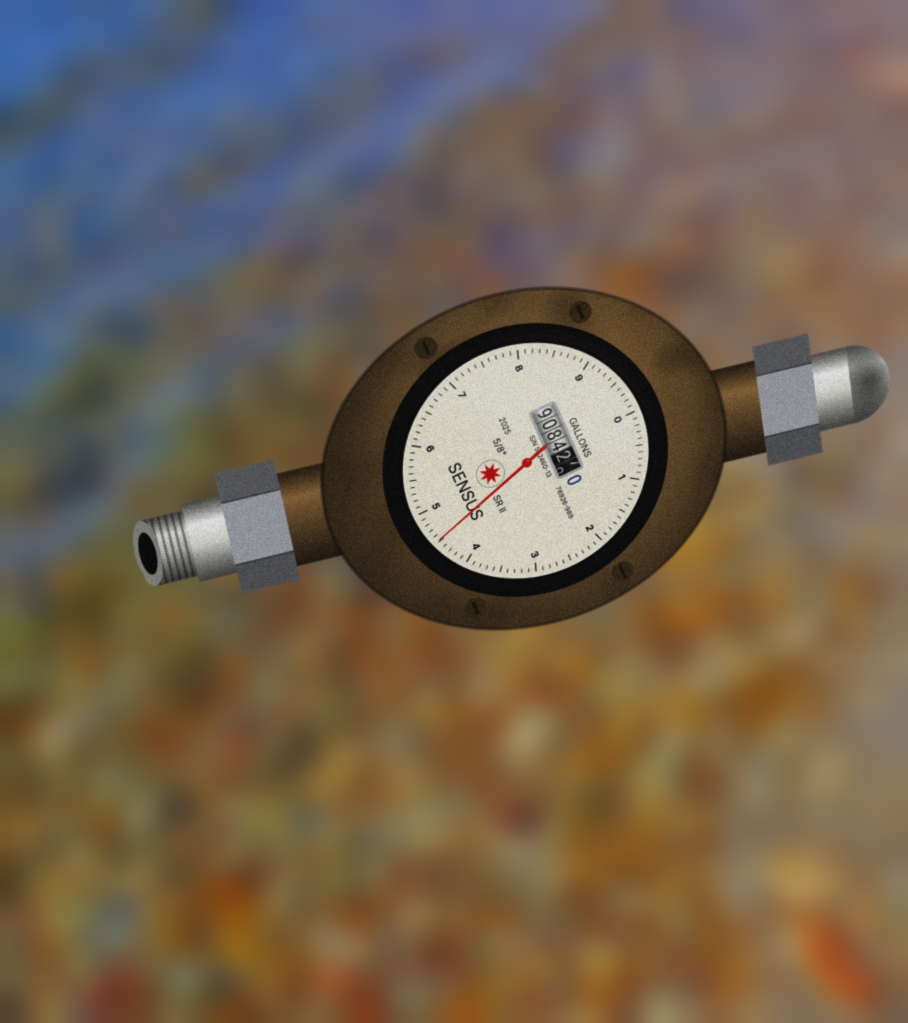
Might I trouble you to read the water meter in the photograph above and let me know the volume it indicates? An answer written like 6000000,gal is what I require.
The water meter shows 9084274.5,gal
